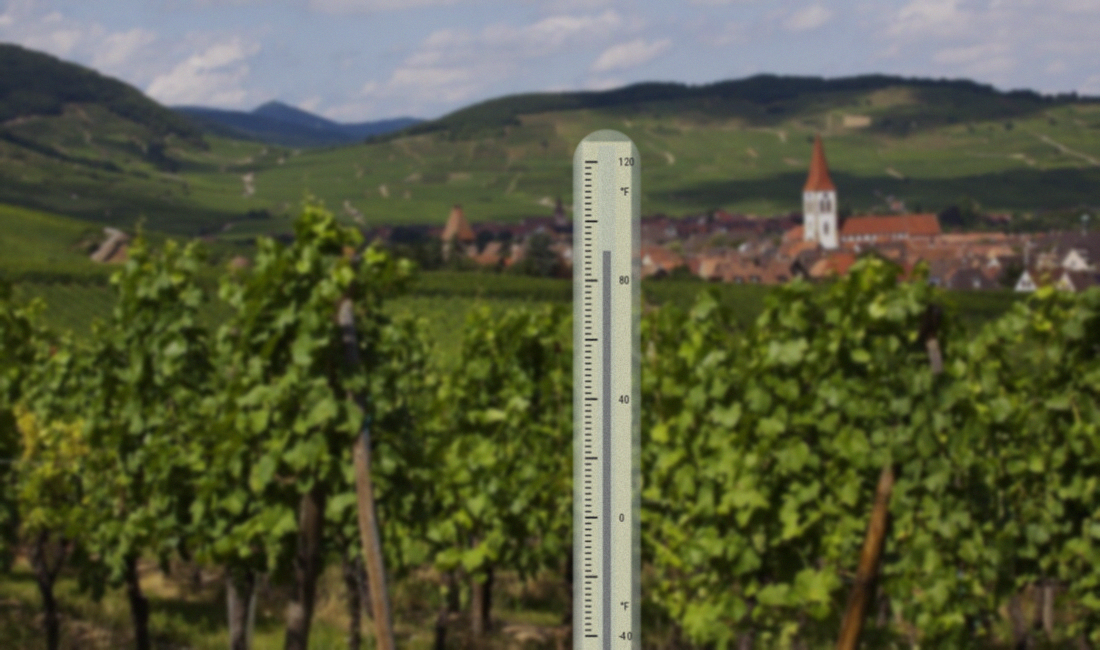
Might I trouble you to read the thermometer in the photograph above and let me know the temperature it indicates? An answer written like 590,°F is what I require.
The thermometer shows 90,°F
